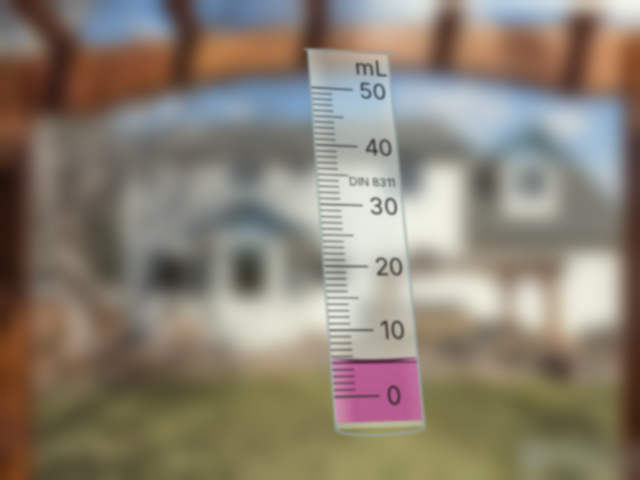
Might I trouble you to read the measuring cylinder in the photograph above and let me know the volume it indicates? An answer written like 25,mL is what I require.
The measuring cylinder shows 5,mL
